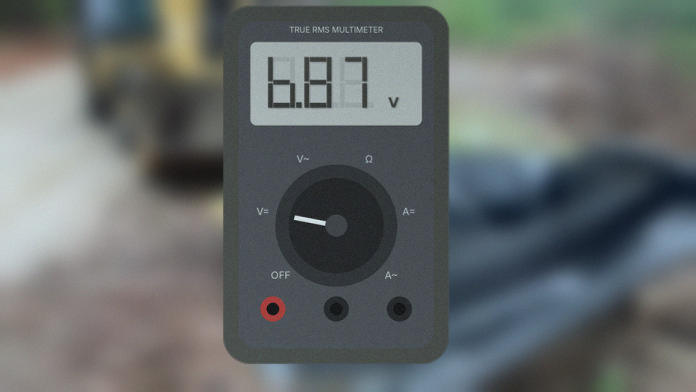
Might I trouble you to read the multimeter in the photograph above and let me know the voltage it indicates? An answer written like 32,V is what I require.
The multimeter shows 6.87,V
